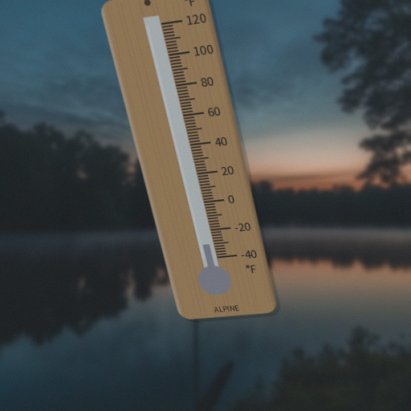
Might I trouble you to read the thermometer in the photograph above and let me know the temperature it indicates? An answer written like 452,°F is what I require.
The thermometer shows -30,°F
